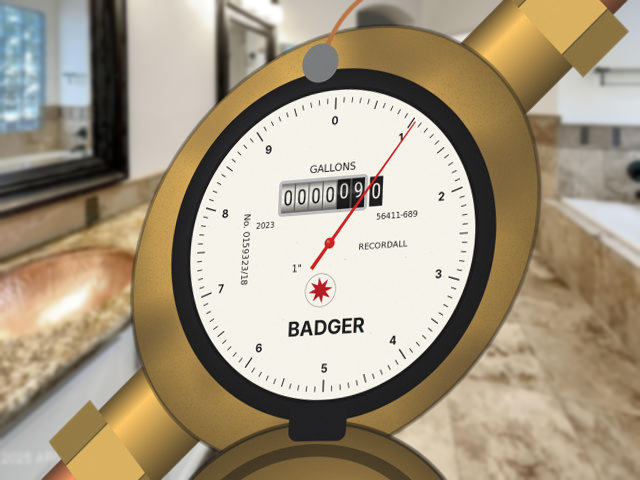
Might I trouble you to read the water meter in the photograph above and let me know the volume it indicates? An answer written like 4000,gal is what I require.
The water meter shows 91.0,gal
